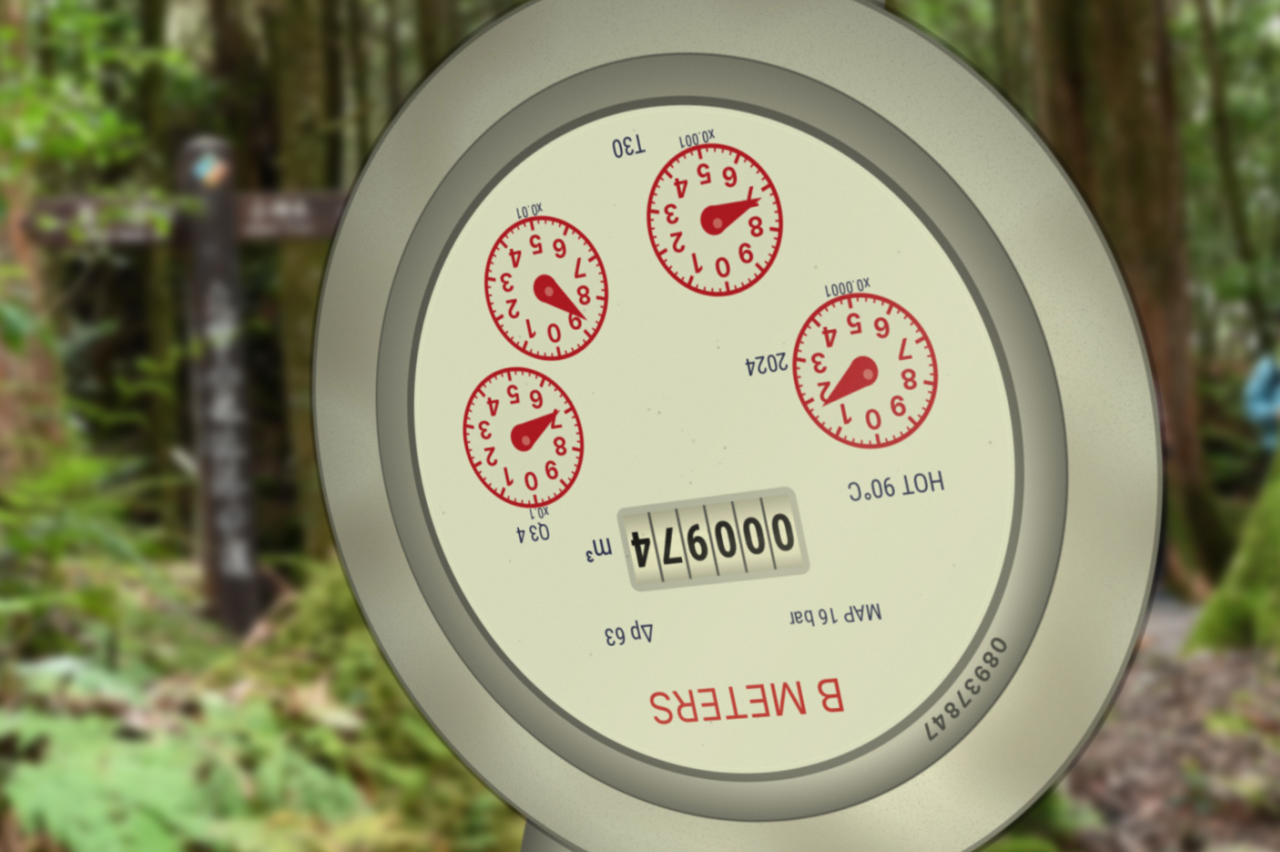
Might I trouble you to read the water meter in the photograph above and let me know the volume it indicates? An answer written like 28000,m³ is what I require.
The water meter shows 974.6871,m³
